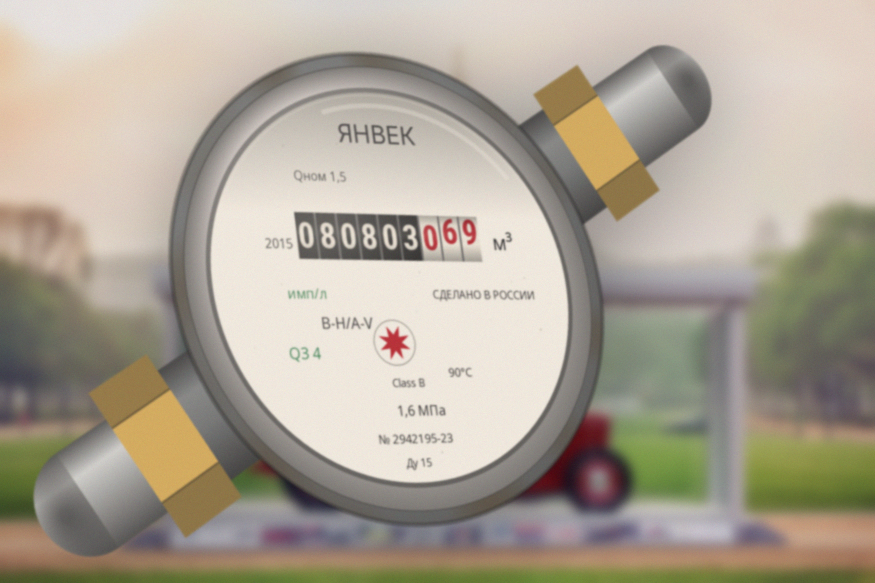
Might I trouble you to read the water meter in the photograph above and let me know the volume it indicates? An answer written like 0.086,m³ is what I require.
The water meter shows 80803.069,m³
